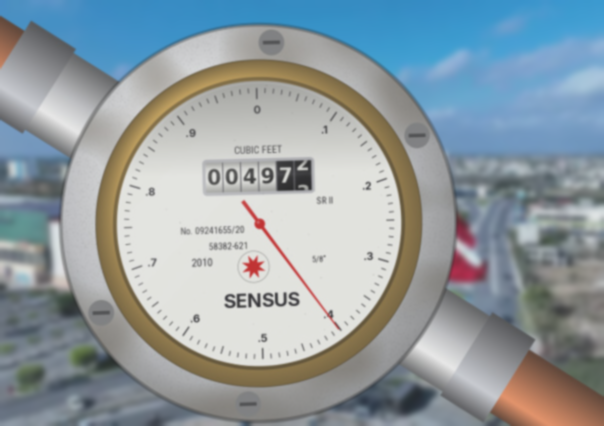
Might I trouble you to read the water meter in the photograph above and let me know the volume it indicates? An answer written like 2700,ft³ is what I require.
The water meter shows 4972.40,ft³
